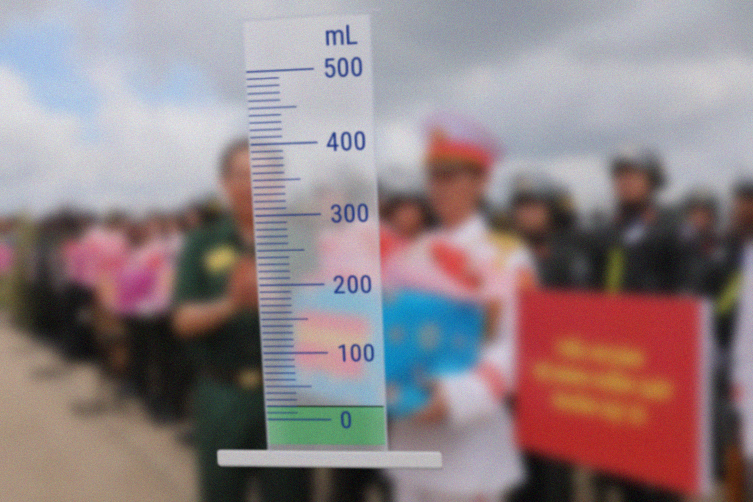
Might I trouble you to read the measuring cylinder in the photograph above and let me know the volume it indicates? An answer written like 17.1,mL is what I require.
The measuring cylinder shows 20,mL
